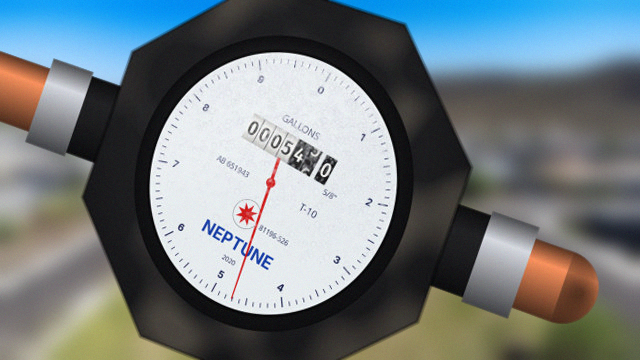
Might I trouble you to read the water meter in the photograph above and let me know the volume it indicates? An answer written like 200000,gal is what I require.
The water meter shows 5454.7,gal
